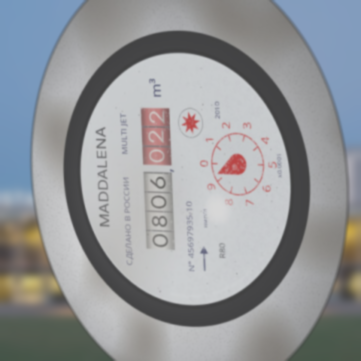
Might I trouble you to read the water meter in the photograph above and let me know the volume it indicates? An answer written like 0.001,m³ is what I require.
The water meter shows 806.0219,m³
